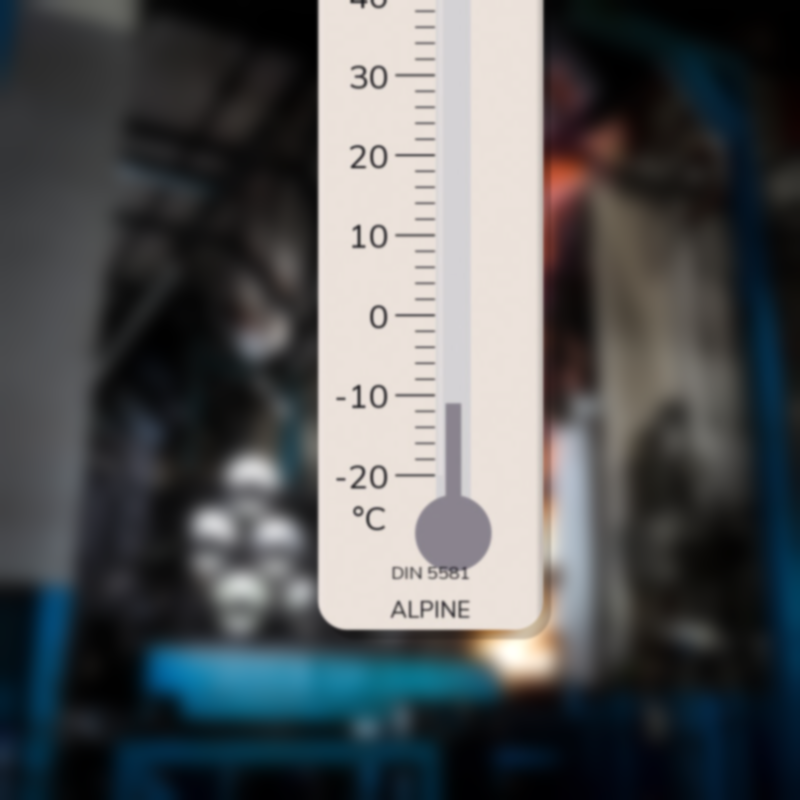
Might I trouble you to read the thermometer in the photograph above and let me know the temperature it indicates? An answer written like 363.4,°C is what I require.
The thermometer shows -11,°C
